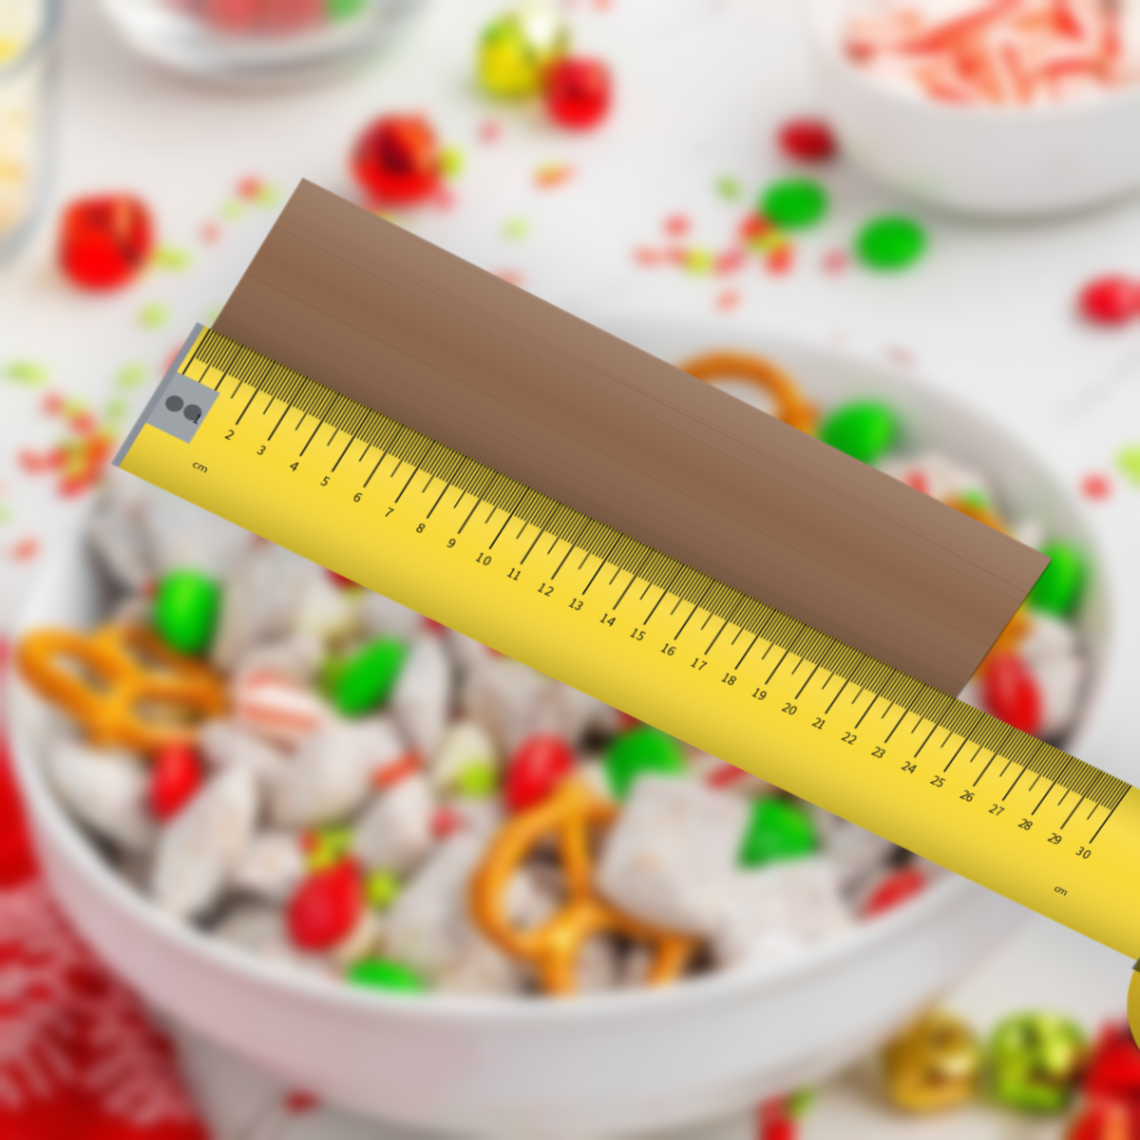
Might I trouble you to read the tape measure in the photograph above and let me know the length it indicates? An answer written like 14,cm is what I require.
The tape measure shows 24,cm
